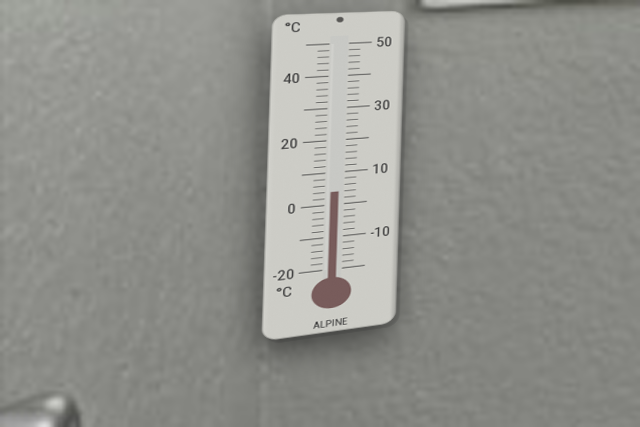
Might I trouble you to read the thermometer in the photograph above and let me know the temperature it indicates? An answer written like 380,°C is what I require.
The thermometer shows 4,°C
